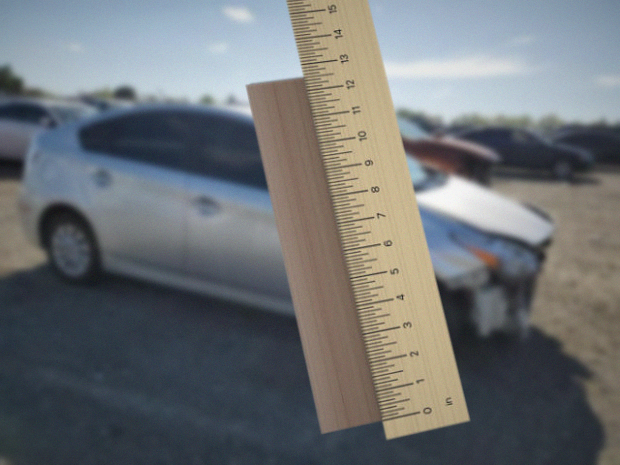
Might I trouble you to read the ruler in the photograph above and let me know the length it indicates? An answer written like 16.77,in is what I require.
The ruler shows 12.5,in
